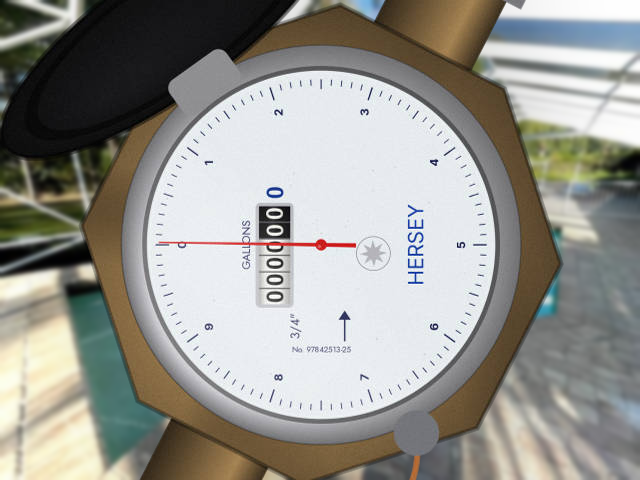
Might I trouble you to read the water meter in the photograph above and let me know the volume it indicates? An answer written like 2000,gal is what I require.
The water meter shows 0.0,gal
